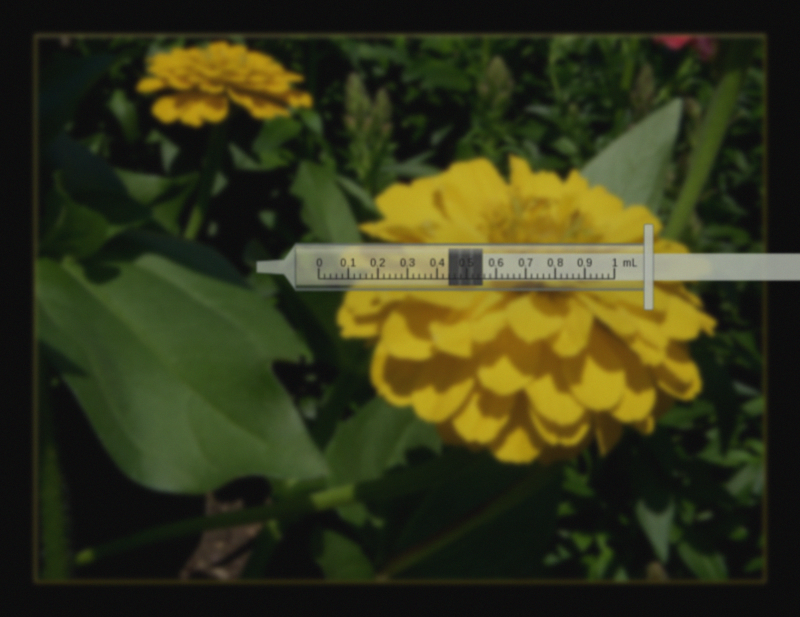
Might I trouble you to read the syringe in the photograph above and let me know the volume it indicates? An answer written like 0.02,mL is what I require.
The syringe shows 0.44,mL
